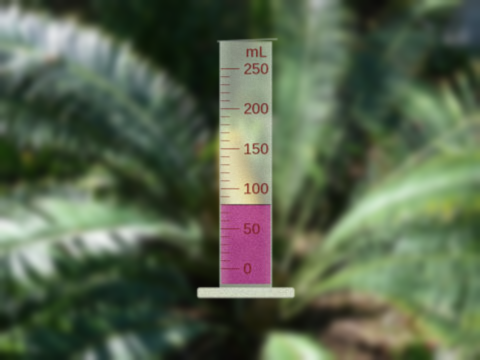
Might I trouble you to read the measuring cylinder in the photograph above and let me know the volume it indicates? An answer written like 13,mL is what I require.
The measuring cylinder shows 80,mL
